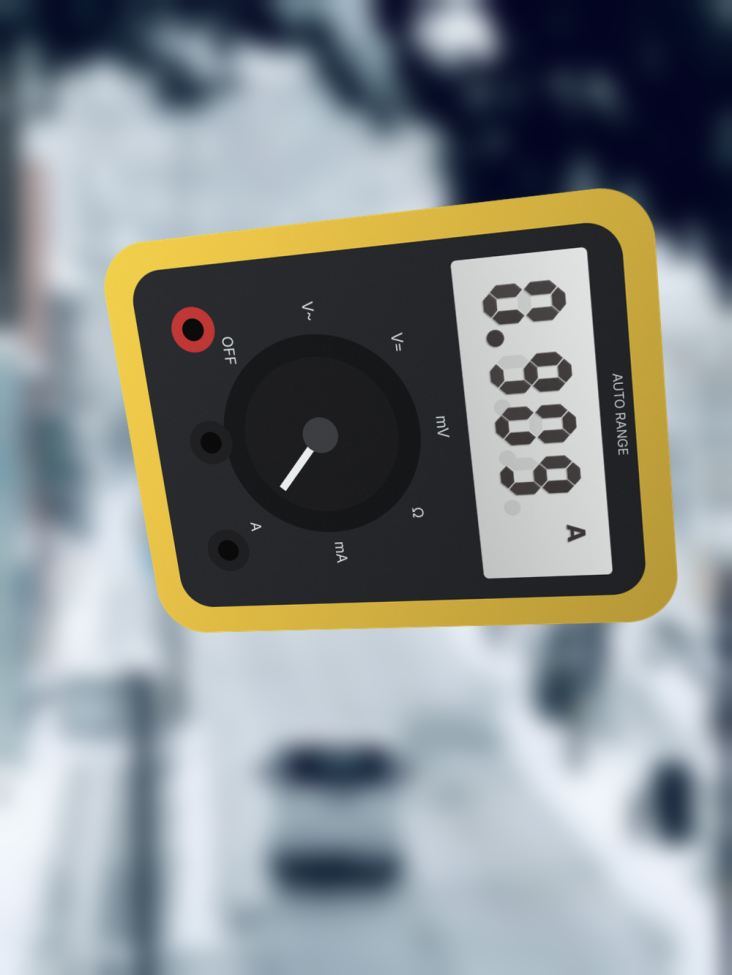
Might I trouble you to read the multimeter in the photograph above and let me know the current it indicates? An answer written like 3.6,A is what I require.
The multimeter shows 0.909,A
